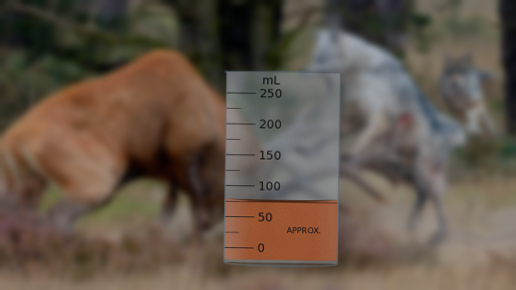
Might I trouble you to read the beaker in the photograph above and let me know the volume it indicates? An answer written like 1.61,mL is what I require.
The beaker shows 75,mL
